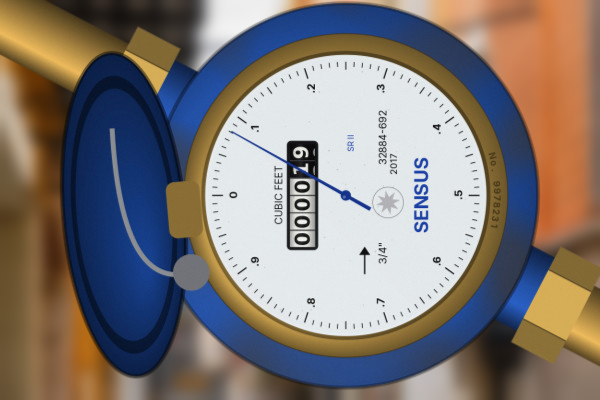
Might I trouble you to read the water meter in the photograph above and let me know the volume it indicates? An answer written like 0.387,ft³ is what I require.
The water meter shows 19.08,ft³
